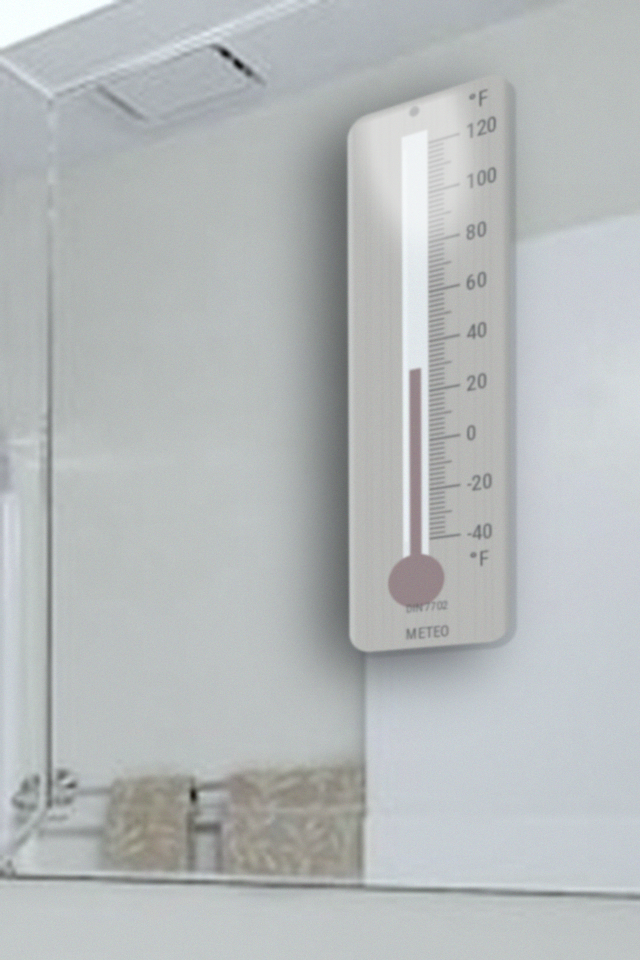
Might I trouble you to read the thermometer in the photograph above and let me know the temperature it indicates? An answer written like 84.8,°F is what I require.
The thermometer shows 30,°F
